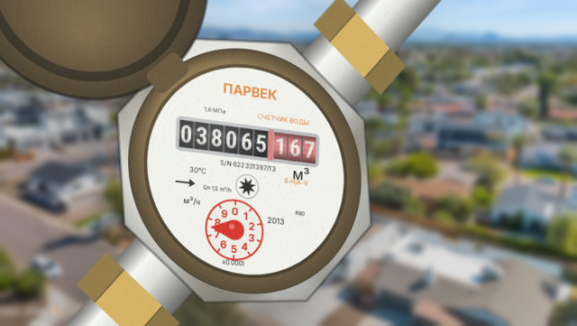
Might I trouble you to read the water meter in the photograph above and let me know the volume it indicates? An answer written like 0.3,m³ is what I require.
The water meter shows 38065.1677,m³
